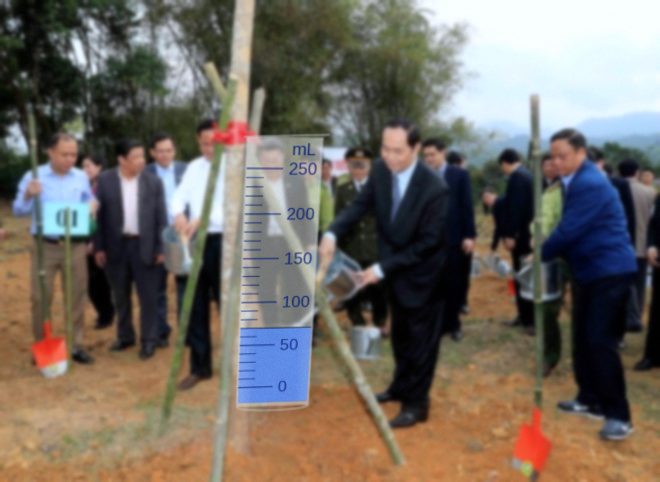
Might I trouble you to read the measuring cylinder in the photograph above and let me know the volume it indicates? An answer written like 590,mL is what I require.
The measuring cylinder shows 70,mL
